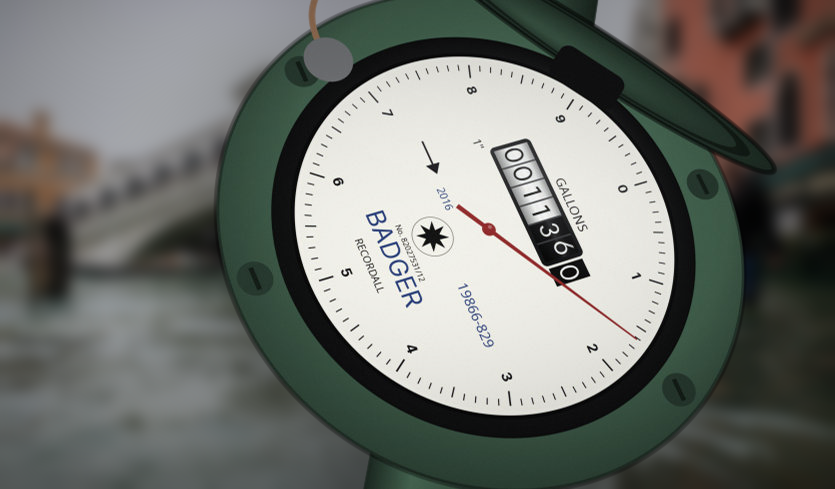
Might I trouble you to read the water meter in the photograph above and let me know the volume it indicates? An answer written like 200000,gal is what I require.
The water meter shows 11361.6,gal
